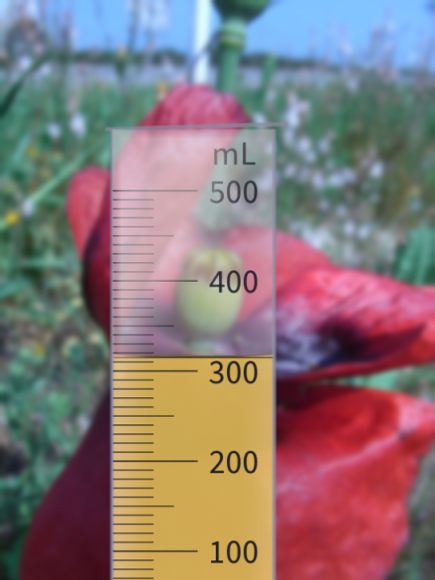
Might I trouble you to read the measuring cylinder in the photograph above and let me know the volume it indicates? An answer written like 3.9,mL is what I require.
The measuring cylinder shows 315,mL
